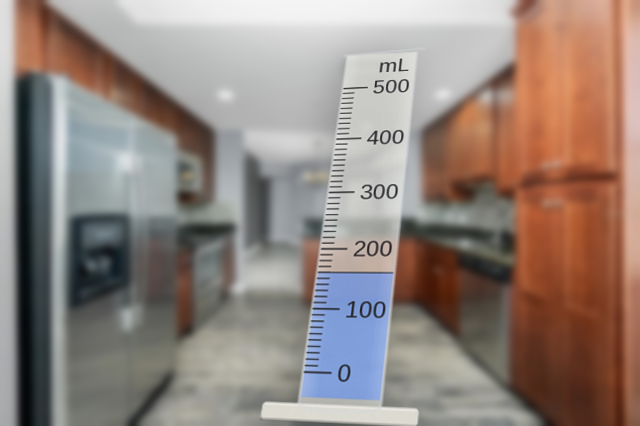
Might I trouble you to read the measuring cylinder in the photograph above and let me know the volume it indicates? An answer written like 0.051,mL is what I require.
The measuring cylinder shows 160,mL
